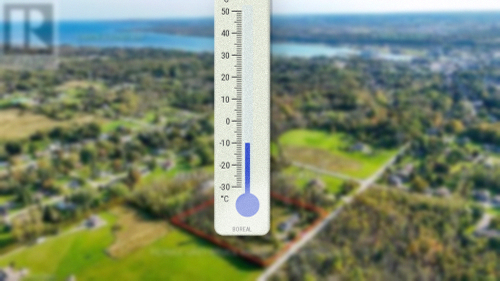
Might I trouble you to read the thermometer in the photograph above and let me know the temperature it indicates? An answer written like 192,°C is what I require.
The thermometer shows -10,°C
